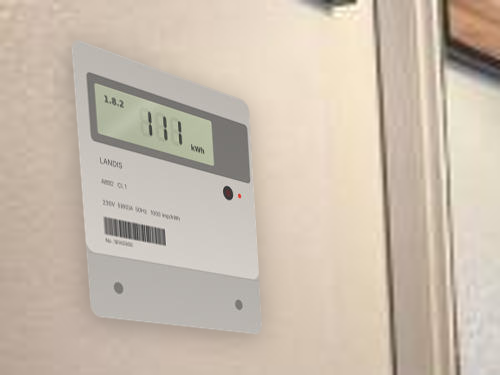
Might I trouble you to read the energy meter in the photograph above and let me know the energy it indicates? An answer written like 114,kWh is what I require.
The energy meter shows 111,kWh
